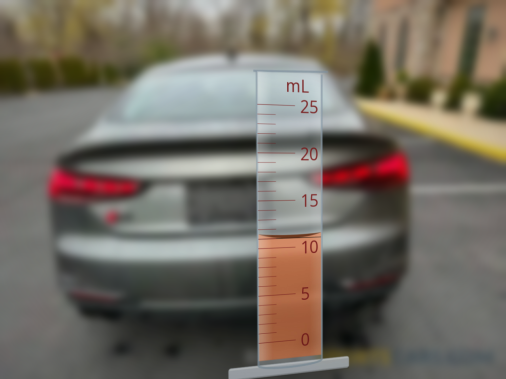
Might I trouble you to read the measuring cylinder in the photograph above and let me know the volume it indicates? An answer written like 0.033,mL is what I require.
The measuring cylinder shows 11,mL
